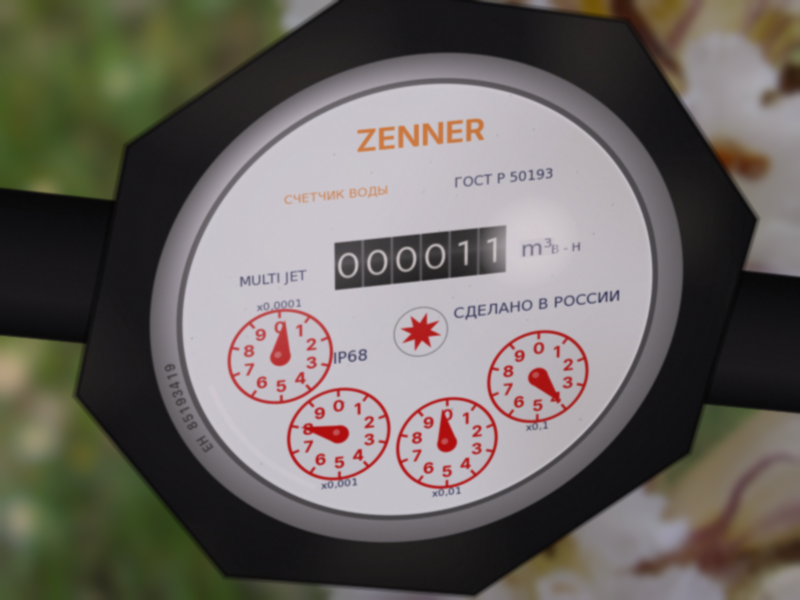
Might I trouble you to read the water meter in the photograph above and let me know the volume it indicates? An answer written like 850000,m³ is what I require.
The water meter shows 11.3980,m³
